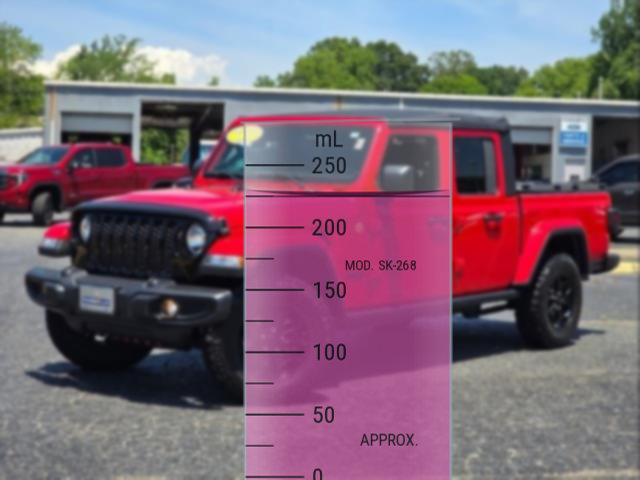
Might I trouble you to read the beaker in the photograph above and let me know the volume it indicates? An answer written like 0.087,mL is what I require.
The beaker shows 225,mL
